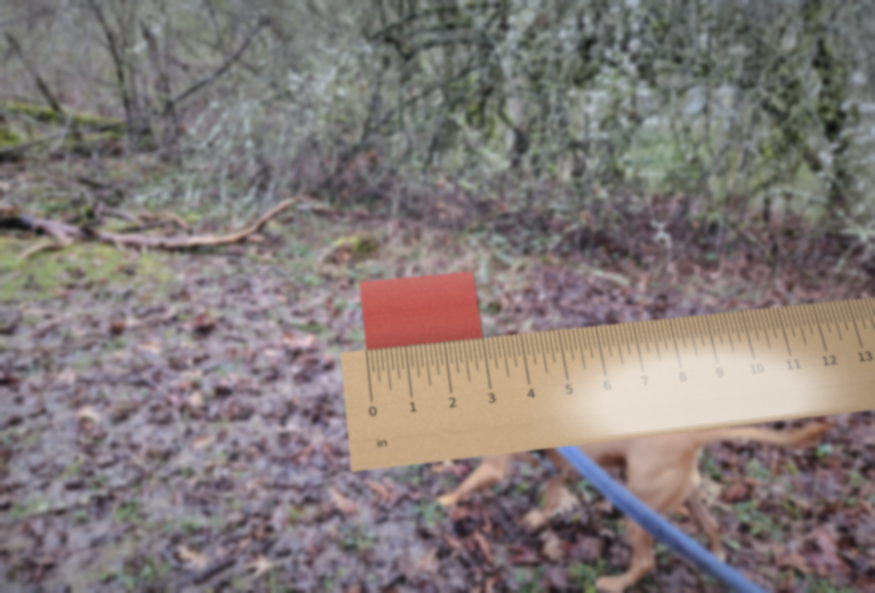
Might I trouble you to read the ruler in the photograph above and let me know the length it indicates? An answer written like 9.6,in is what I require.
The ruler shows 3,in
